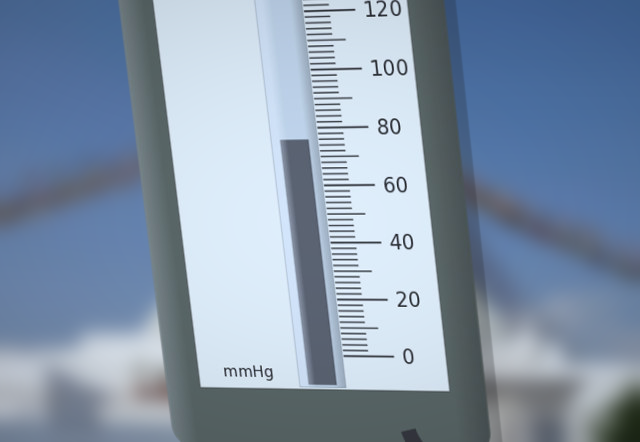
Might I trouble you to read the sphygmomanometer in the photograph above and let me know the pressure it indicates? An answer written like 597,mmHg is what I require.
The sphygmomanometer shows 76,mmHg
